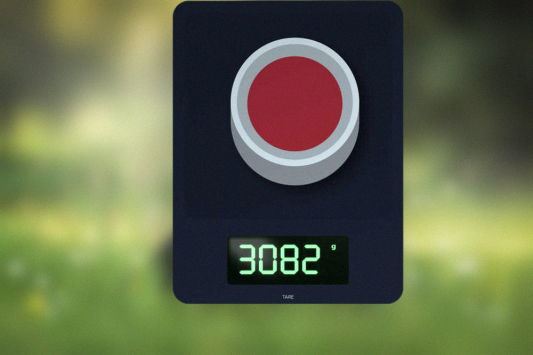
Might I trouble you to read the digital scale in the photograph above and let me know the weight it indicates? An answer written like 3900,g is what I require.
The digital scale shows 3082,g
